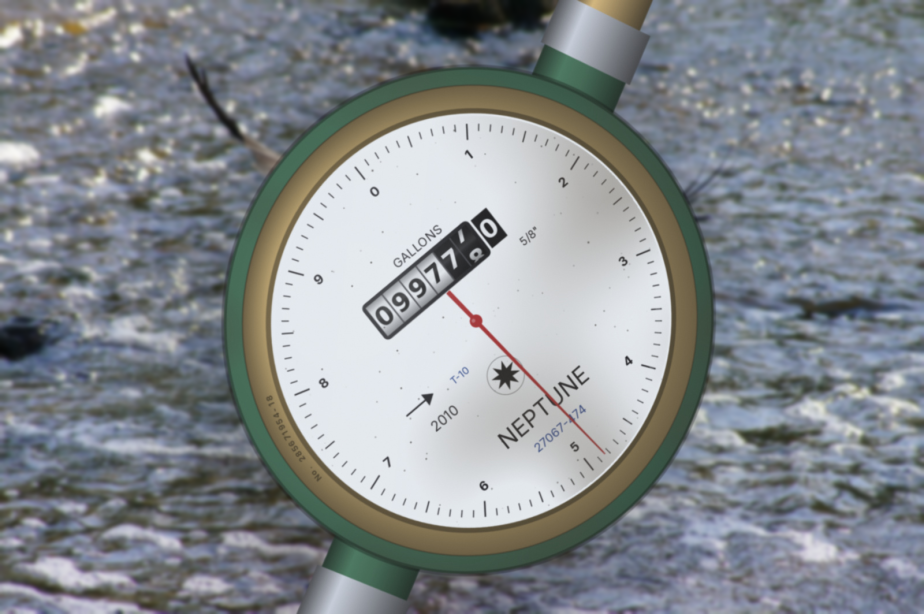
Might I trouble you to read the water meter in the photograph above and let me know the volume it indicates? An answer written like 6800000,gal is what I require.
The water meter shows 997774.8,gal
